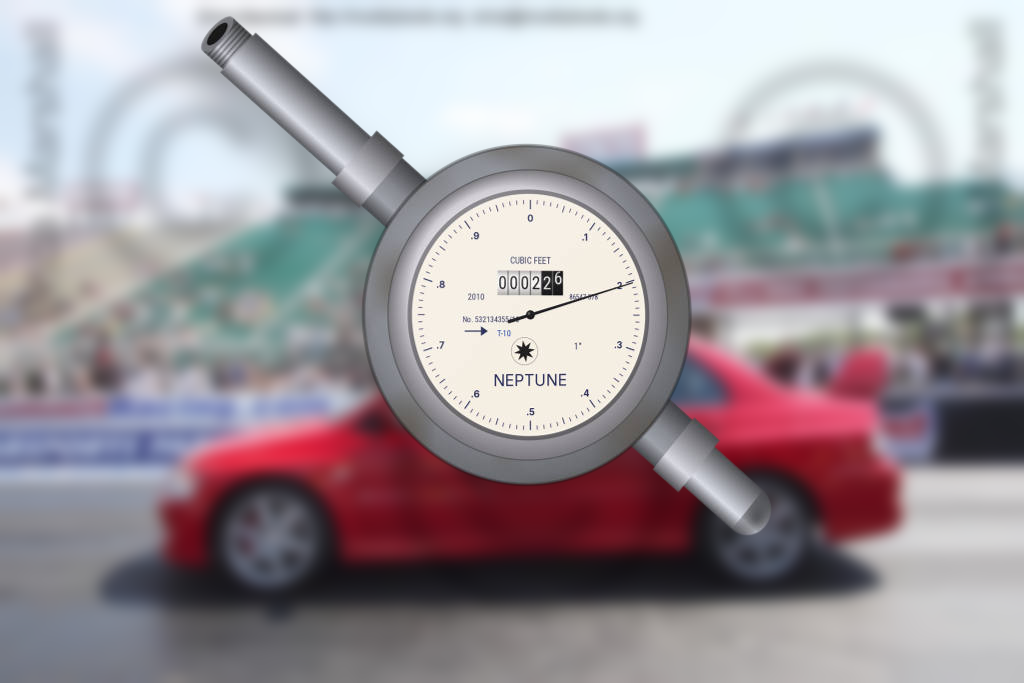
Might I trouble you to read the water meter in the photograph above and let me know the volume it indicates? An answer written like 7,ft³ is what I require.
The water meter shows 226.20,ft³
